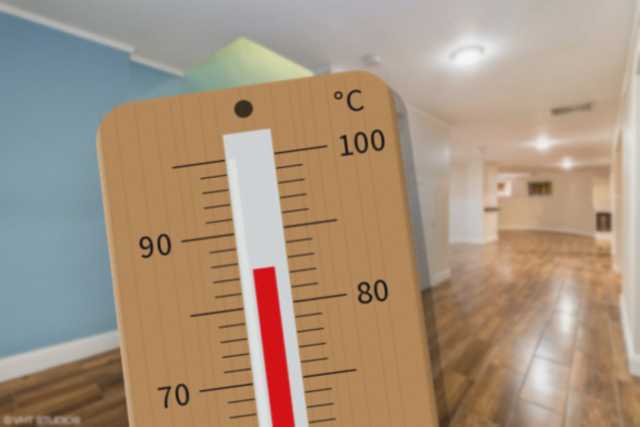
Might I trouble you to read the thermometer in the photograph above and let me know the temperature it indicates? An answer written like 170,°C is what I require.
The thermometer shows 85,°C
